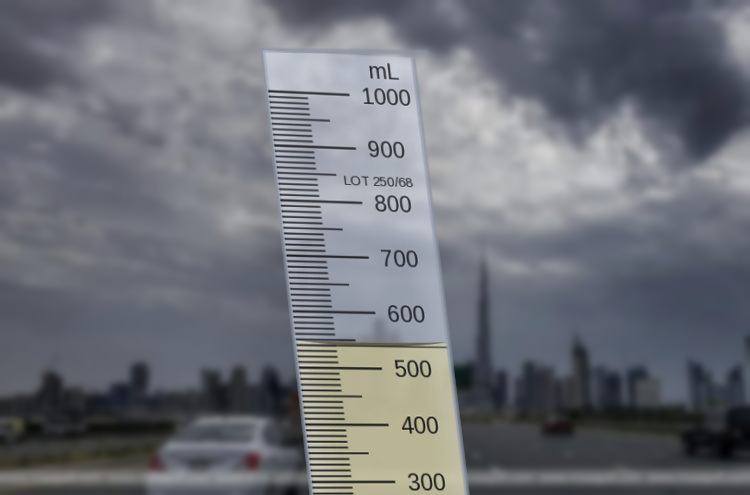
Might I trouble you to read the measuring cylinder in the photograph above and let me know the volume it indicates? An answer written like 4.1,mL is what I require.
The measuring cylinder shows 540,mL
